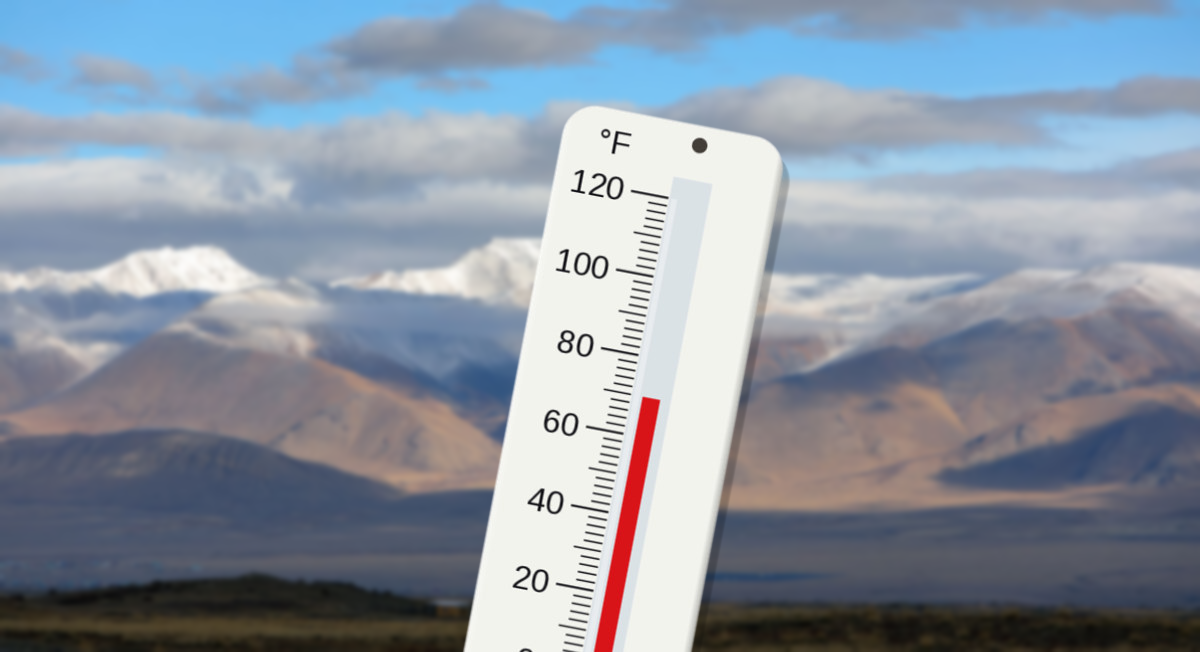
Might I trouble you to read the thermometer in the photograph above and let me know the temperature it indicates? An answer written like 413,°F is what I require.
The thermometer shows 70,°F
